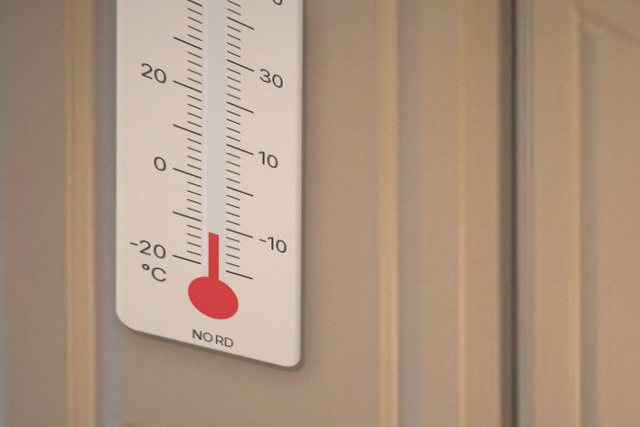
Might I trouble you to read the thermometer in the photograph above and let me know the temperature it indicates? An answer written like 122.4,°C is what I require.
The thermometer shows -12,°C
